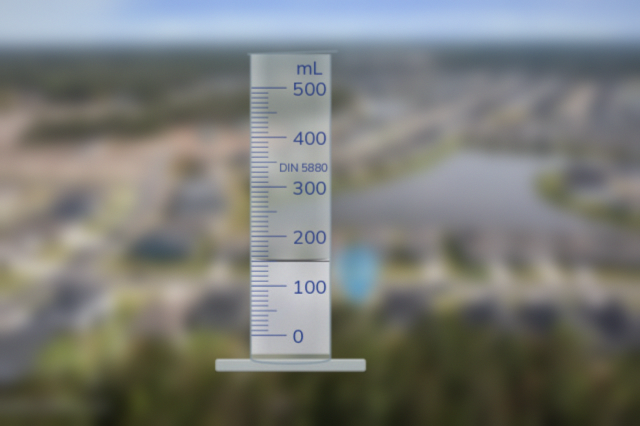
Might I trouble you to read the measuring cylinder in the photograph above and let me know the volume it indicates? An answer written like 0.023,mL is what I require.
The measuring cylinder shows 150,mL
